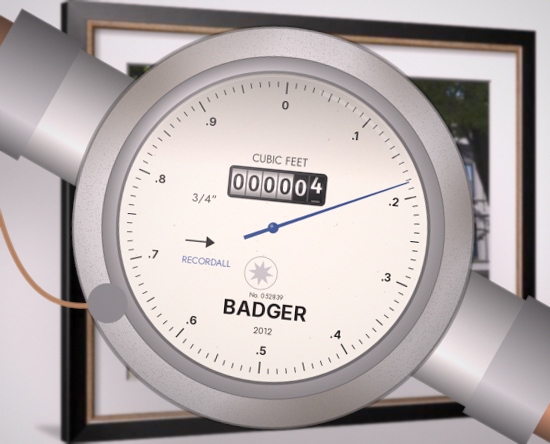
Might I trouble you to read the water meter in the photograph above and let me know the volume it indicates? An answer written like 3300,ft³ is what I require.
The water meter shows 4.18,ft³
